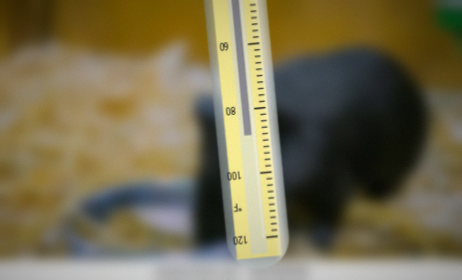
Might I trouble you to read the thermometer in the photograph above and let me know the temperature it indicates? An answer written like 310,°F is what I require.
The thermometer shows 88,°F
